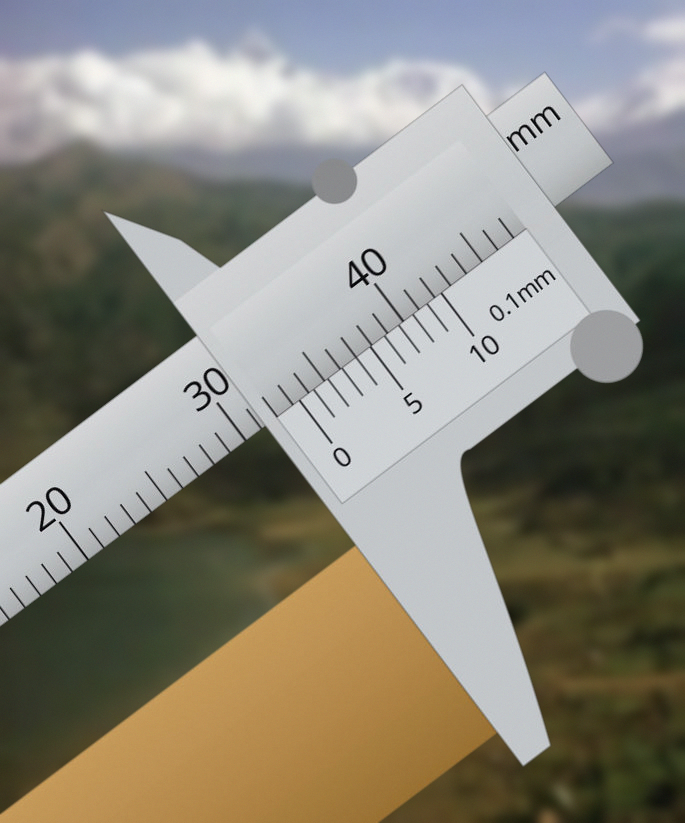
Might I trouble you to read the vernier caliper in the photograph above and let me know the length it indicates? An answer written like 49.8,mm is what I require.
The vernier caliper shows 33.4,mm
